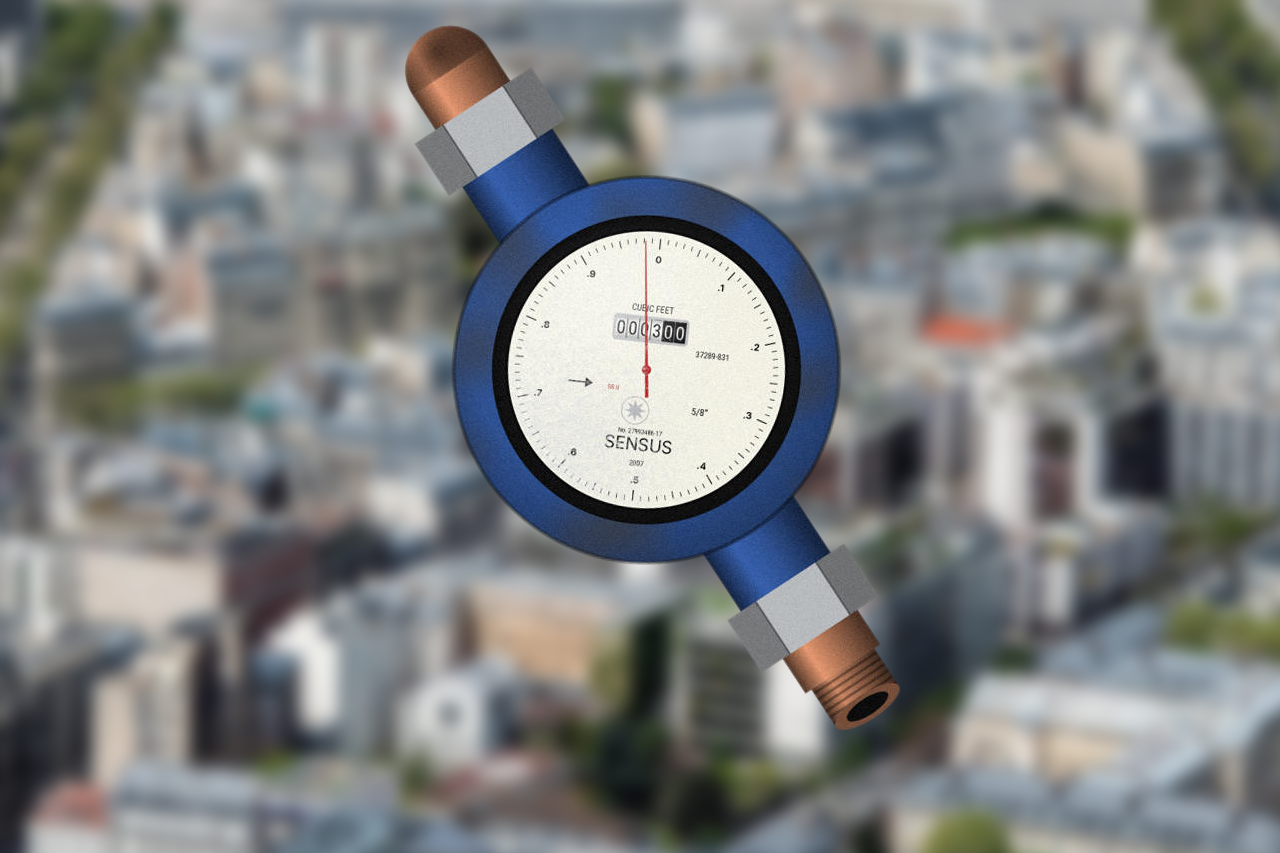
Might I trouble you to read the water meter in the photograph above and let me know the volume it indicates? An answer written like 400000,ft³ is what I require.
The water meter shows 299.98,ft³
